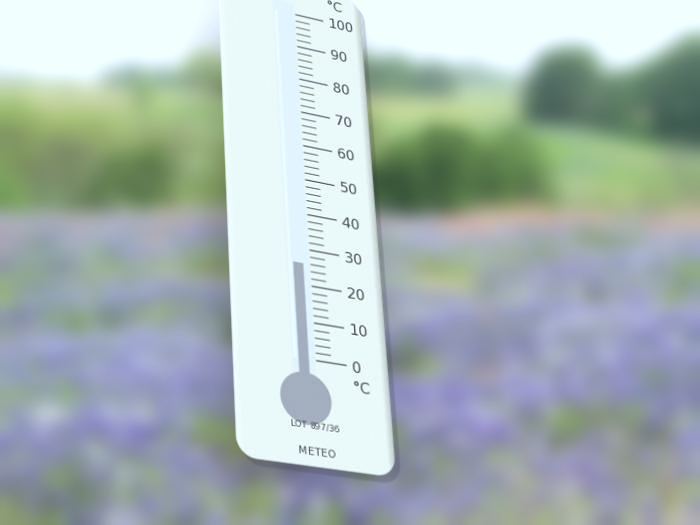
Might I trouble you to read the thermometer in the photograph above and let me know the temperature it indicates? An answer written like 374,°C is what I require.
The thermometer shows 26,°C
